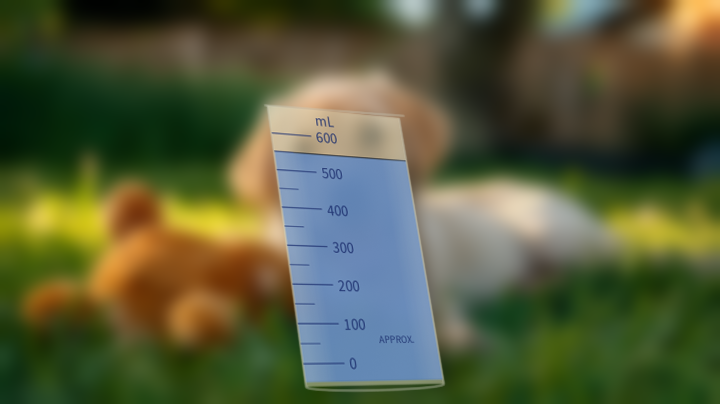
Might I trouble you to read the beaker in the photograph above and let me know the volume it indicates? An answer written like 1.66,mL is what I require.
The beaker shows 550,mL
